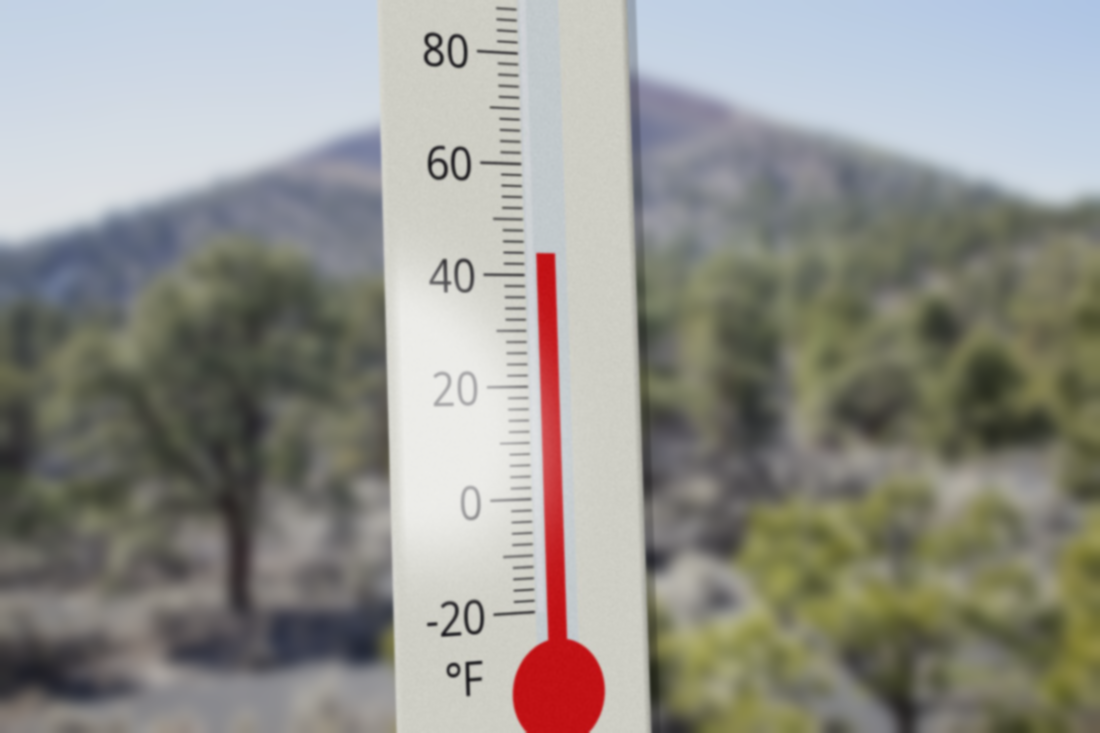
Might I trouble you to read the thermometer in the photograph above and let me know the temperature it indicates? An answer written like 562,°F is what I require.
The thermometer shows 44,°F
